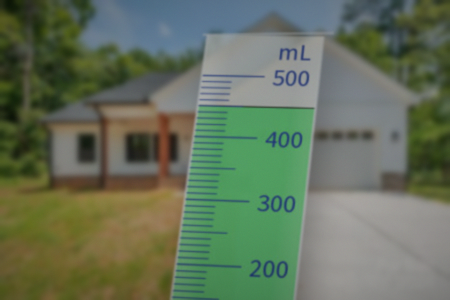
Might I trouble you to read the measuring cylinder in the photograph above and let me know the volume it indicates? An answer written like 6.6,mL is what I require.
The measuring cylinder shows 450,mL
